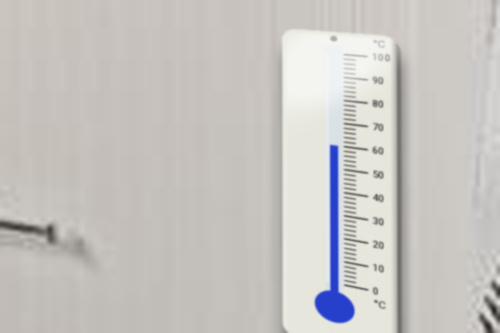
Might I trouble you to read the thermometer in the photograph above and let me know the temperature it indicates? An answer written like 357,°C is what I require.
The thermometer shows 60,°C
